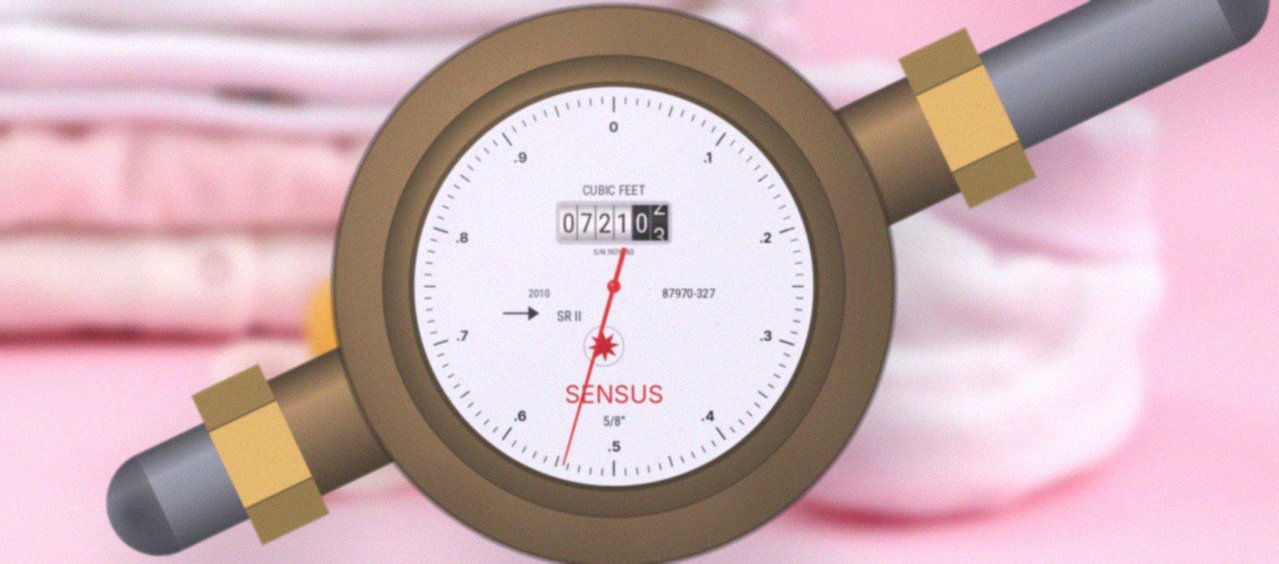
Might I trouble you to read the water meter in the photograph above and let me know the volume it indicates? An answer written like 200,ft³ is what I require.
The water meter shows 72102.54,ft³
